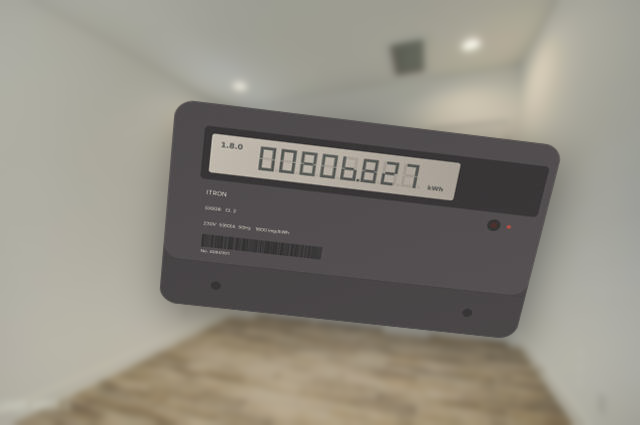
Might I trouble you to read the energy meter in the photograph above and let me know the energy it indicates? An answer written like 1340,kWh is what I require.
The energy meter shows 806.827,kWh
